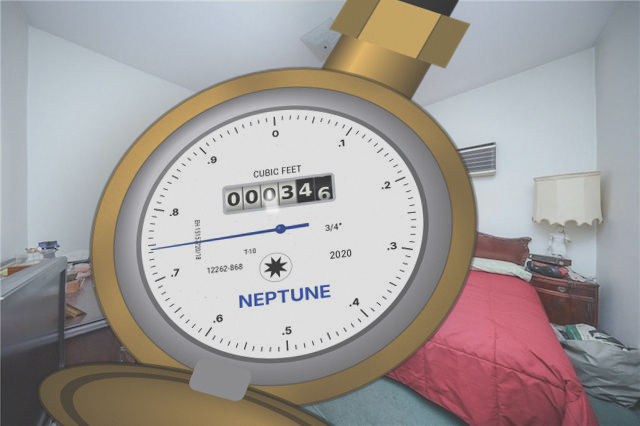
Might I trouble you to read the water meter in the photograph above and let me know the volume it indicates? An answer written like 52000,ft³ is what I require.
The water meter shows 345.74,ft³
